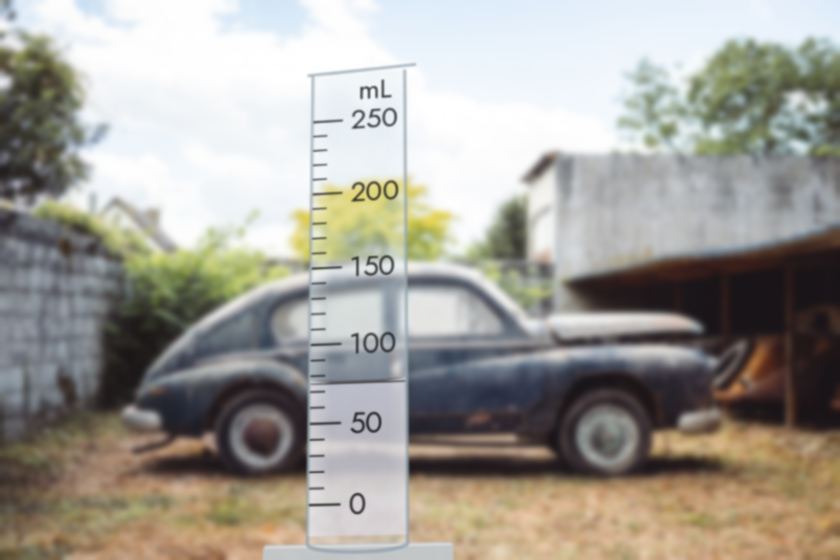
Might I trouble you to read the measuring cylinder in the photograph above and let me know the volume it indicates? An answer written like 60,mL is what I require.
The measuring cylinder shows 75,mL
